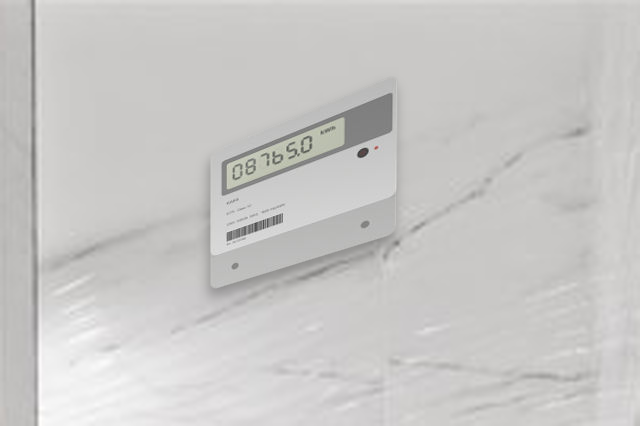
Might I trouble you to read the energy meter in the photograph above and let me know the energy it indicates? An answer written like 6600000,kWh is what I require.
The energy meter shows 8765.0,kWh
